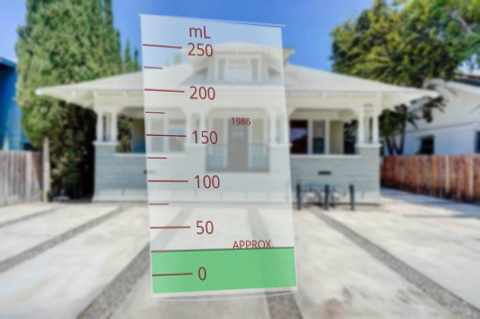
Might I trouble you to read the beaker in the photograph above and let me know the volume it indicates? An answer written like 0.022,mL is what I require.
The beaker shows 25,mL
